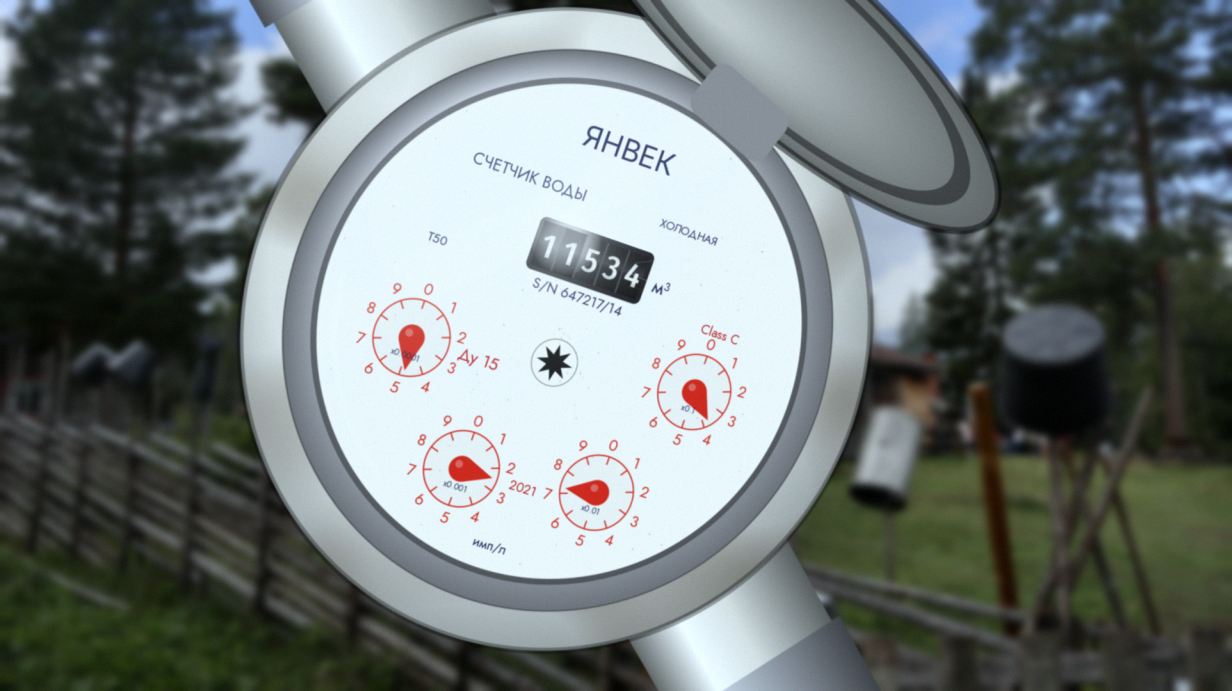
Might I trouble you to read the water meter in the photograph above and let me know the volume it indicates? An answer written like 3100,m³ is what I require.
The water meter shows 11534.3724,m³
